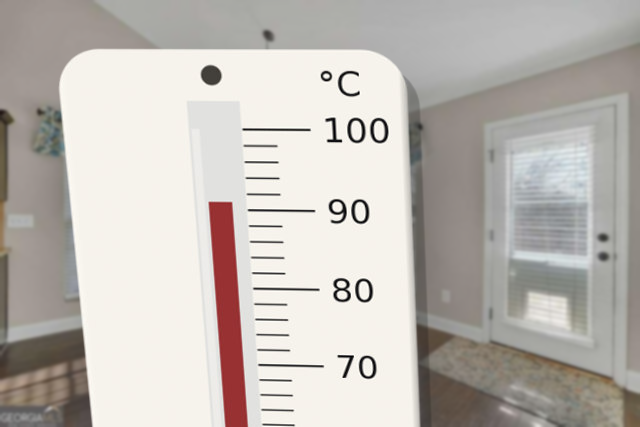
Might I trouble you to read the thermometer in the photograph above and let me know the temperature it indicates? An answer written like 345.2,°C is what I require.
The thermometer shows 91,°C
